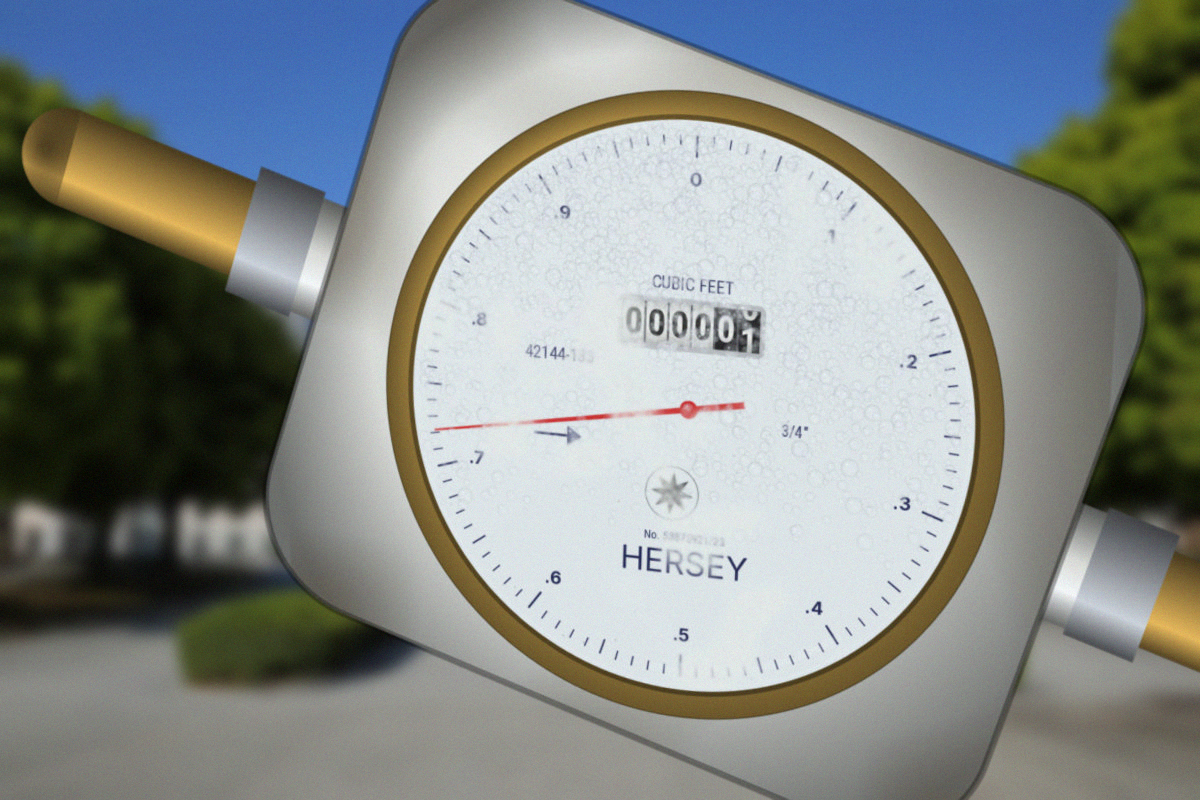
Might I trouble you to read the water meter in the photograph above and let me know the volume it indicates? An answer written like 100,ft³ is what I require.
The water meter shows 0.72,ft³
